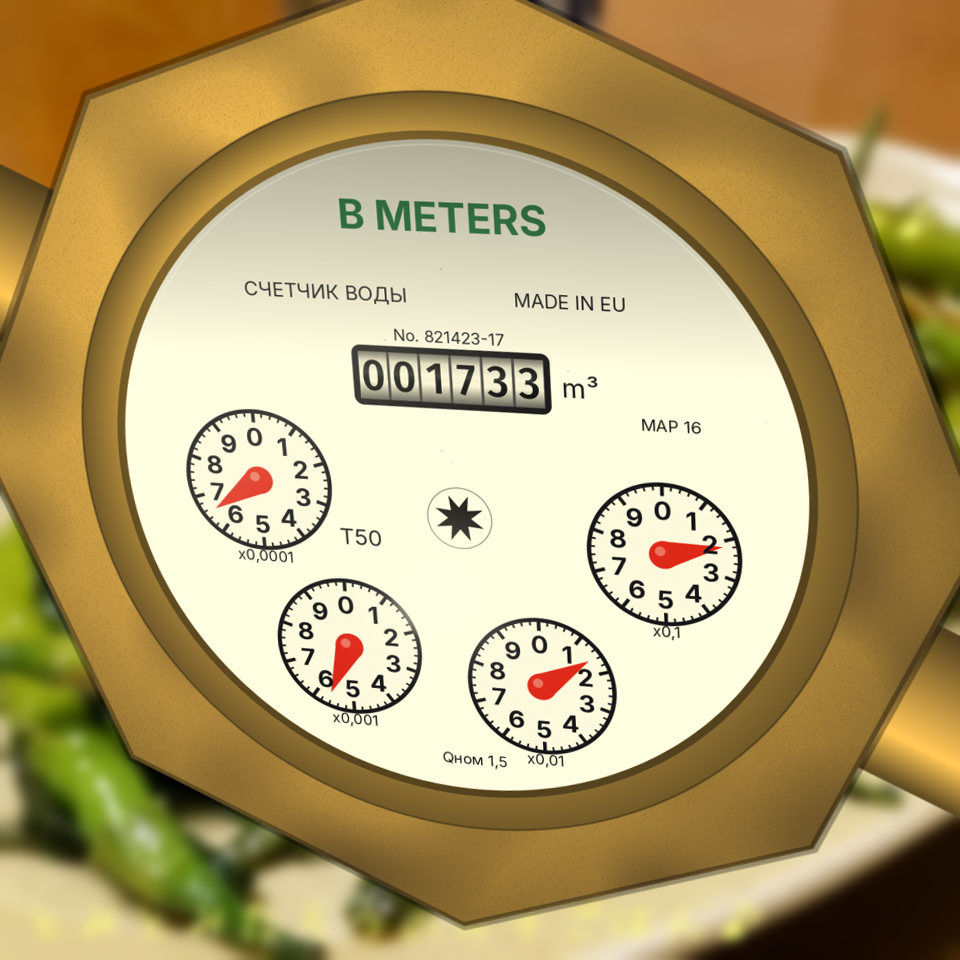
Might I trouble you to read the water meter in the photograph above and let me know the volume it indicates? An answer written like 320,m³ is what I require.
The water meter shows 1733.2156,m³
